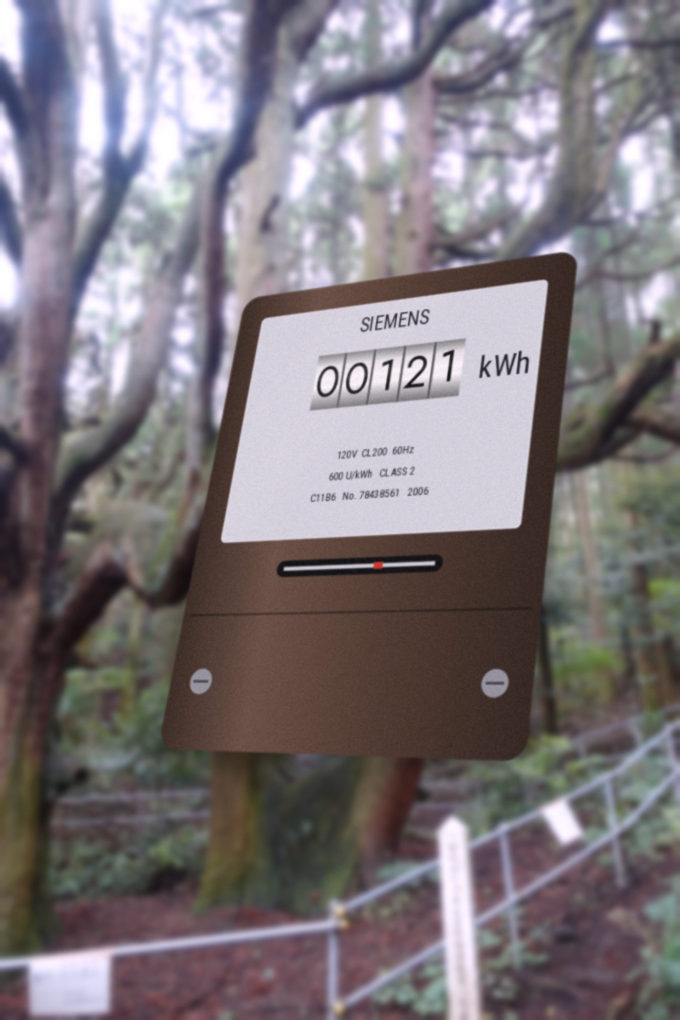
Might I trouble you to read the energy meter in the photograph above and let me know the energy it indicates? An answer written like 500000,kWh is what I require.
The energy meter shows 121,kWh
